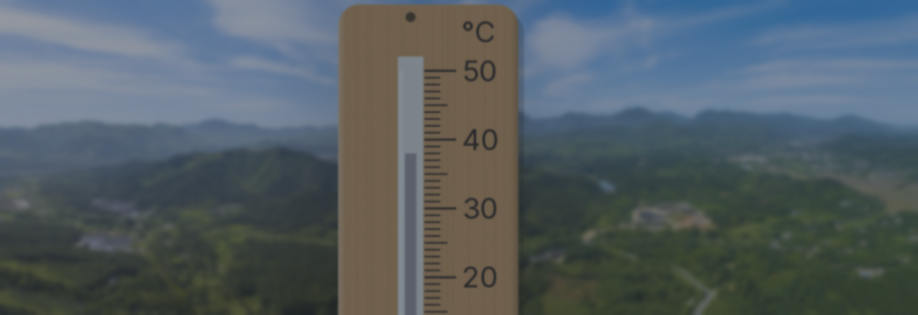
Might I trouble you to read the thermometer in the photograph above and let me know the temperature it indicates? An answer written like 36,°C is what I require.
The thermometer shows 38,°C
